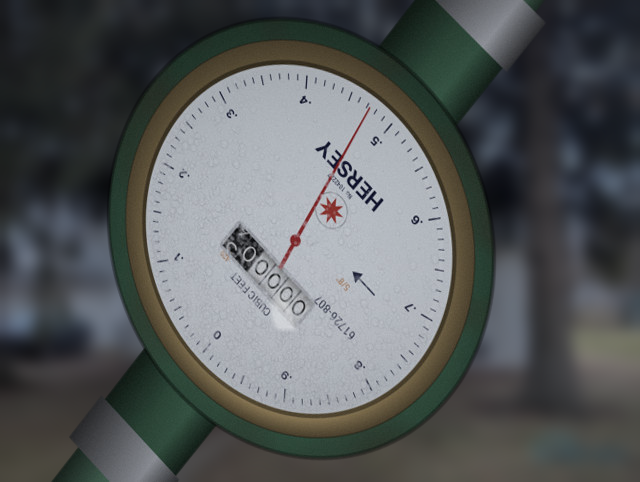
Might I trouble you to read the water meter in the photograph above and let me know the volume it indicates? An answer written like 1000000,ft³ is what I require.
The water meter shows 5.47,ft³
